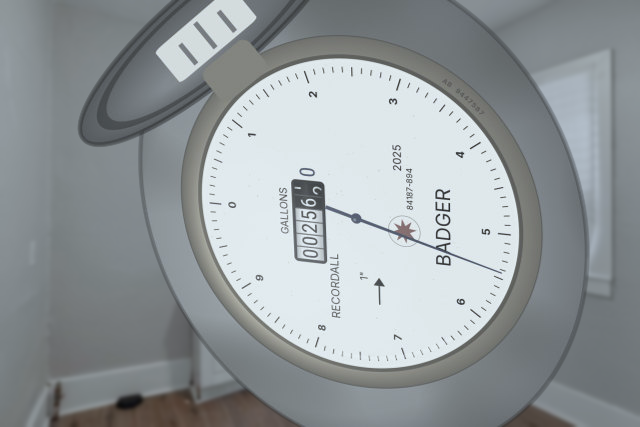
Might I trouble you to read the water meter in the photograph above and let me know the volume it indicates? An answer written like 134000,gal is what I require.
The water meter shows 25615.4,gal
